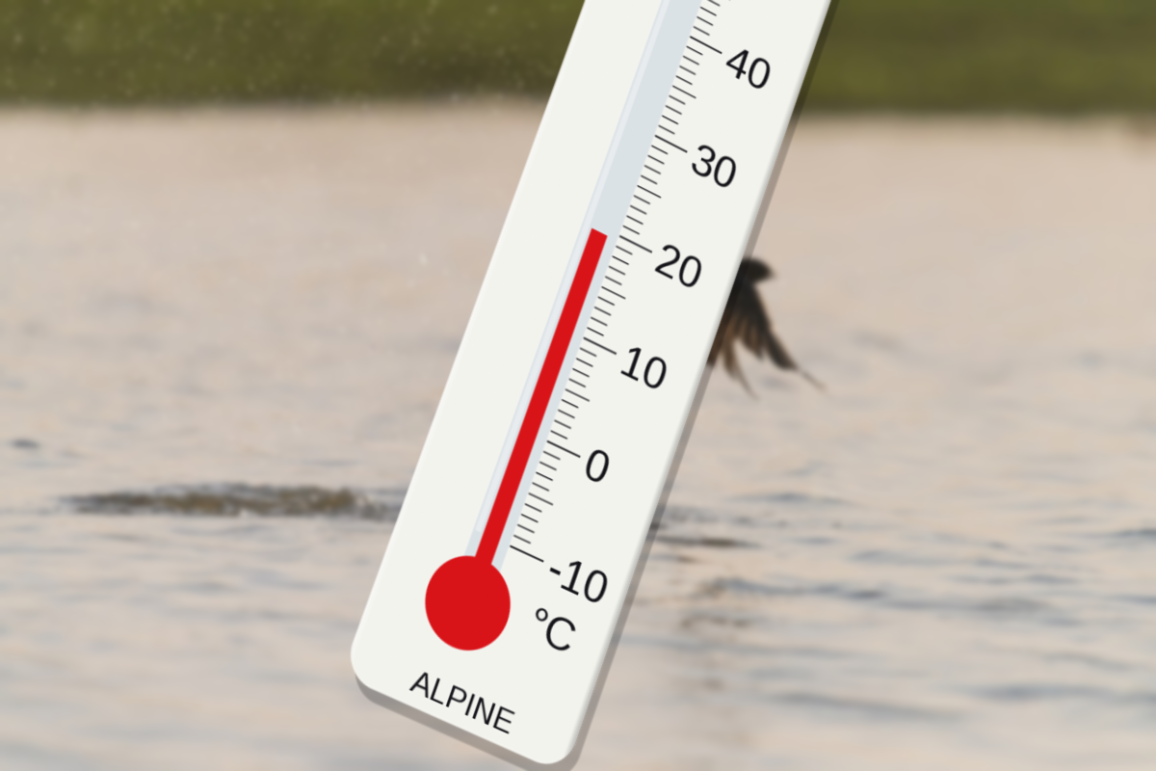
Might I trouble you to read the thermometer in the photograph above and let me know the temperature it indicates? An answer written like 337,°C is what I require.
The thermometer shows 19.5,°C
